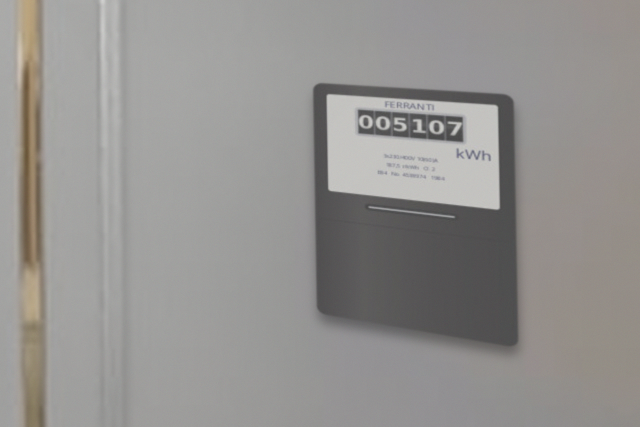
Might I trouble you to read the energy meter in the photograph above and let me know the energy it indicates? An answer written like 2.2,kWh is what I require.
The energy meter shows 5107,kWh
